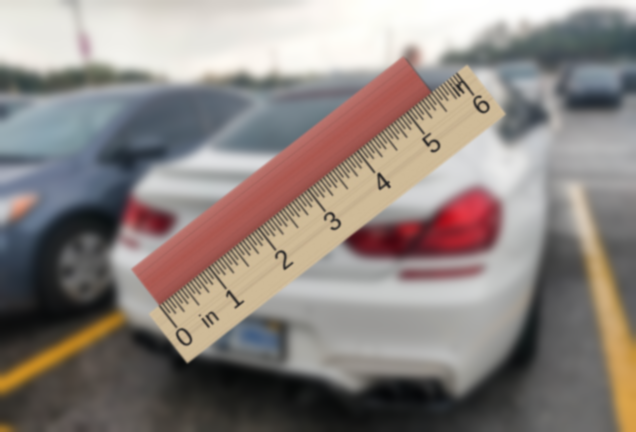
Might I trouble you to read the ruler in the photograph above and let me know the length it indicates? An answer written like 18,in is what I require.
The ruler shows 5.5,in
